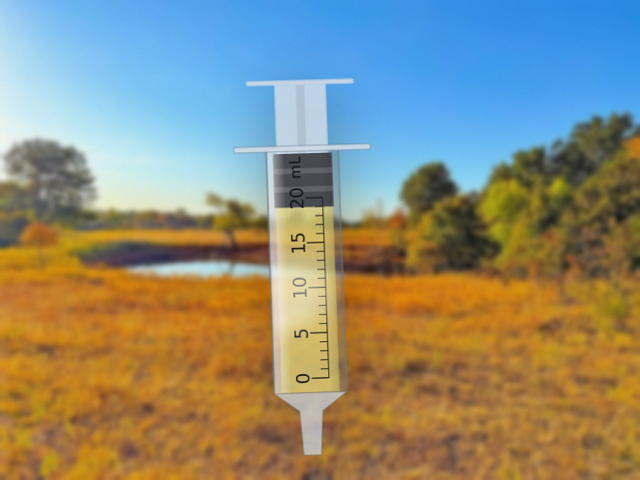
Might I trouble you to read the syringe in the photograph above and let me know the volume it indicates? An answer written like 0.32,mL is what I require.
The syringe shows 19,mL
